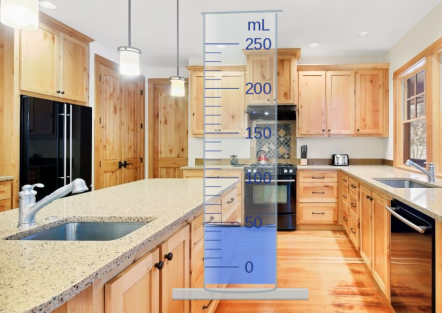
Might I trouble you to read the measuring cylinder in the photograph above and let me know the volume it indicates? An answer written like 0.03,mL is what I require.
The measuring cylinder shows 45,mL
